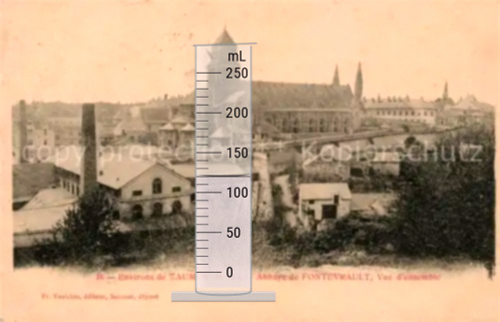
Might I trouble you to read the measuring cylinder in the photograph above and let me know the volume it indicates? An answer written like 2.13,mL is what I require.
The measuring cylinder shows 120,mL
